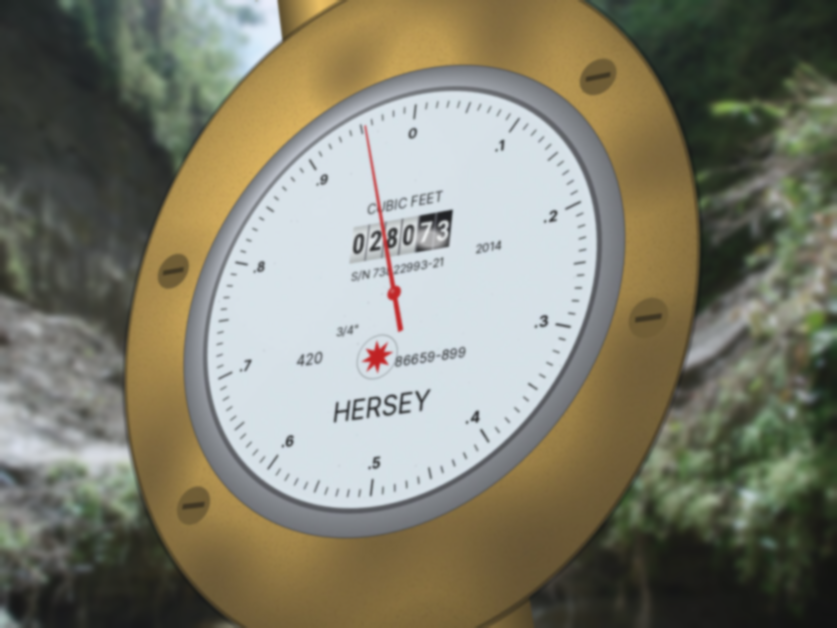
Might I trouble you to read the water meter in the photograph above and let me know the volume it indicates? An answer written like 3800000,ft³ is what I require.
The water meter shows 28072.95,ft³
